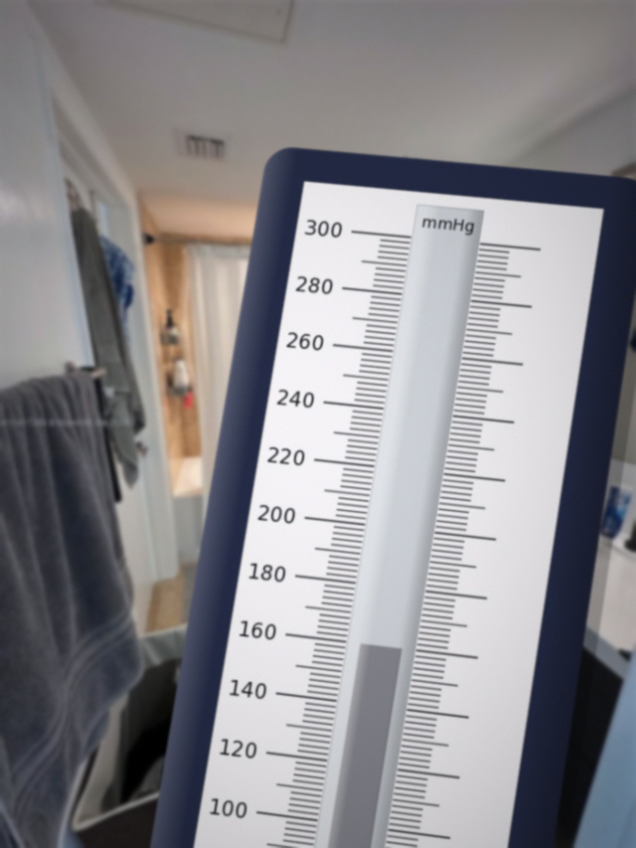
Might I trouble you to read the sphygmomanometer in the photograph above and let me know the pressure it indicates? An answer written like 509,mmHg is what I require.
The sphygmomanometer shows 160,mmHg
